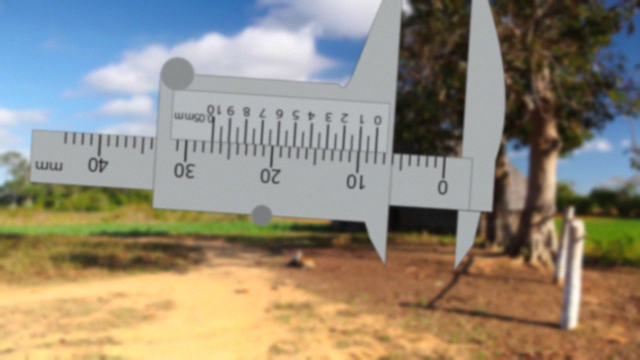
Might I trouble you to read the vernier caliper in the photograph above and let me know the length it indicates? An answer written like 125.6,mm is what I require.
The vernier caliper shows 8.0,mm
